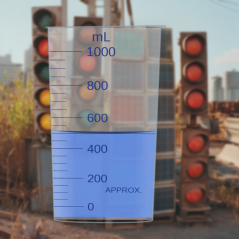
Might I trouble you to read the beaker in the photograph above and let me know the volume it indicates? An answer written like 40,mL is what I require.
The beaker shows 500,mL
